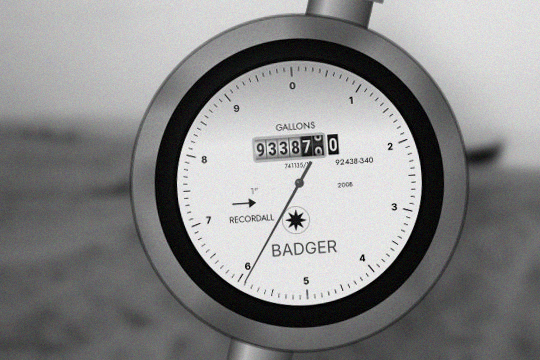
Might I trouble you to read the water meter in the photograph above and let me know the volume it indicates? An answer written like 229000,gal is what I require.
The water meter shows 9338785.9,gal
